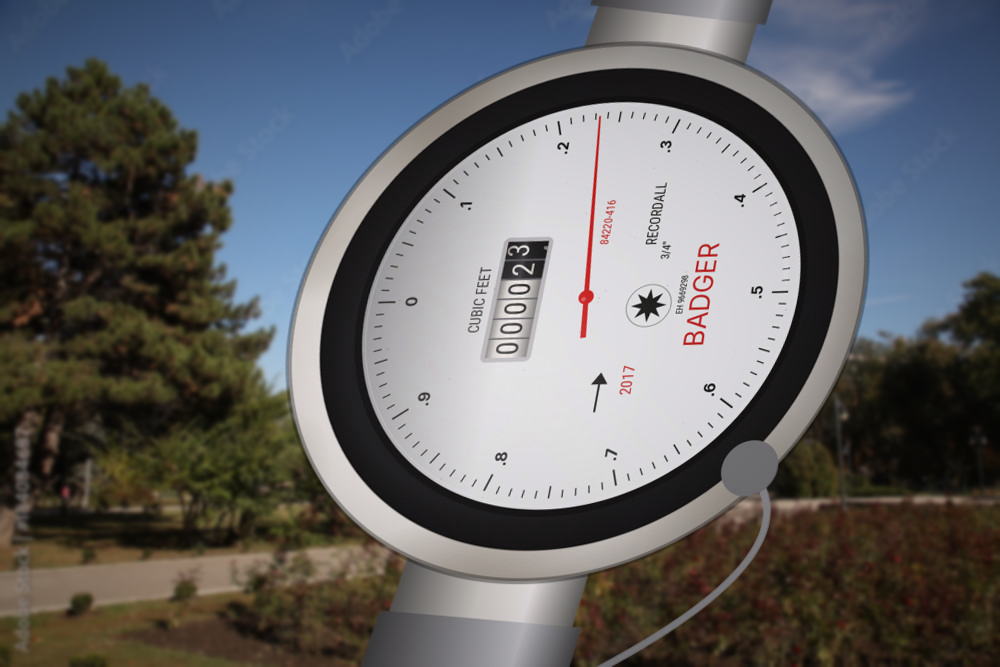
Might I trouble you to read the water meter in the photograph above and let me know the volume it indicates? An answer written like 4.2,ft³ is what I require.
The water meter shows 23.23,ft³
